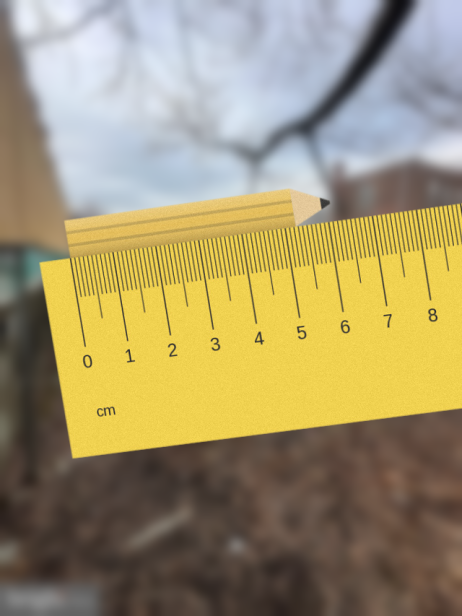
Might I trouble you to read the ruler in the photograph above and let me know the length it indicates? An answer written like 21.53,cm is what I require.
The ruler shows 6.1,cm
